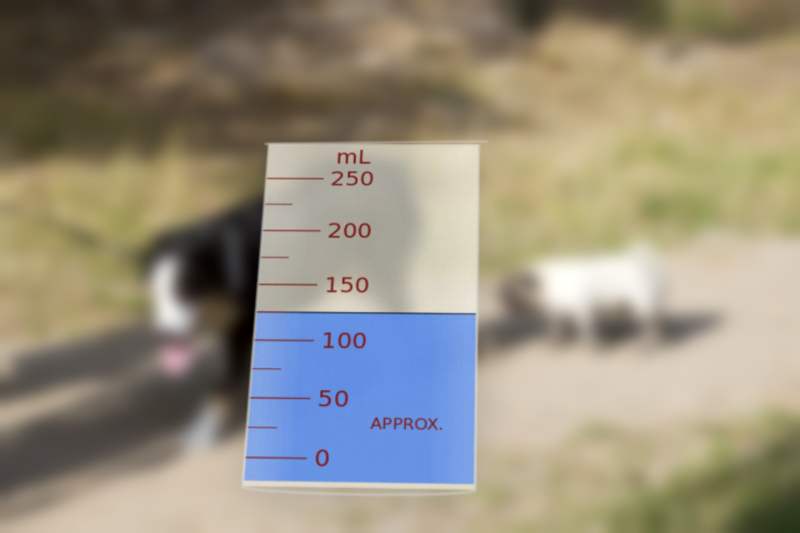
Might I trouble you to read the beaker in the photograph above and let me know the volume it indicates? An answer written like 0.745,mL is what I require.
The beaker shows 125,mL
